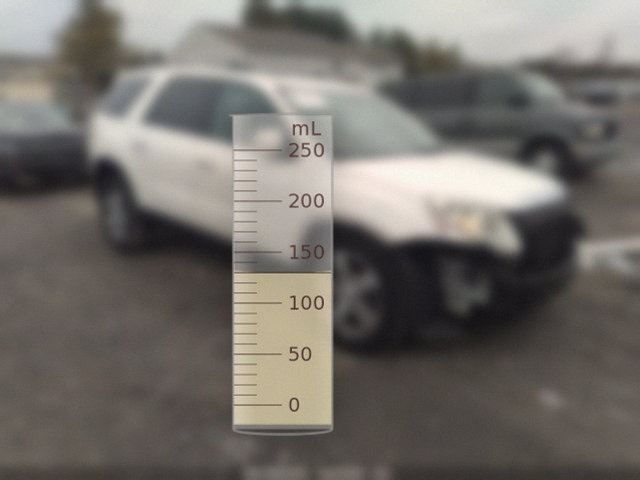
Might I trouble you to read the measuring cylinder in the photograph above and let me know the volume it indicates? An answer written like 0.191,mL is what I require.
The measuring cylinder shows 130,mL
